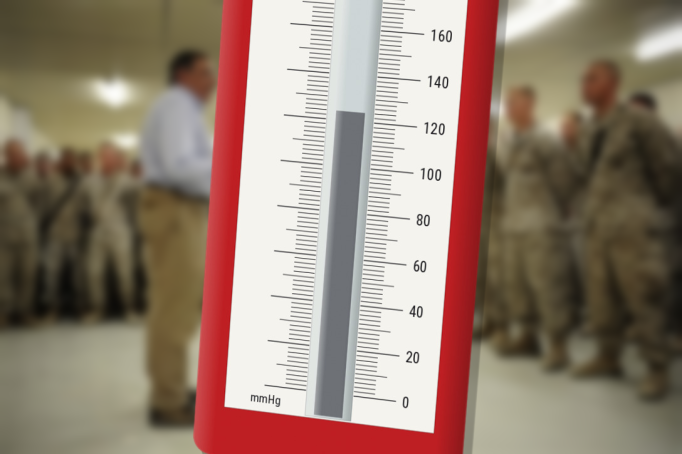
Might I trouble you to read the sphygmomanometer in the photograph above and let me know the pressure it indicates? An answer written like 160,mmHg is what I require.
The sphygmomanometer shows 124,mmHg
